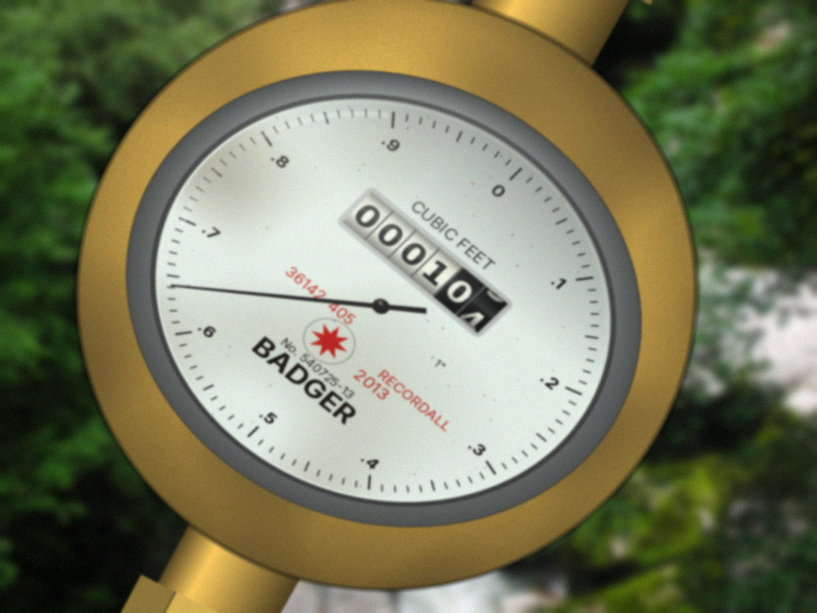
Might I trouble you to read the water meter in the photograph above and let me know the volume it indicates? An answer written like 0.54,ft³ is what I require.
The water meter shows 103.64,ft³
